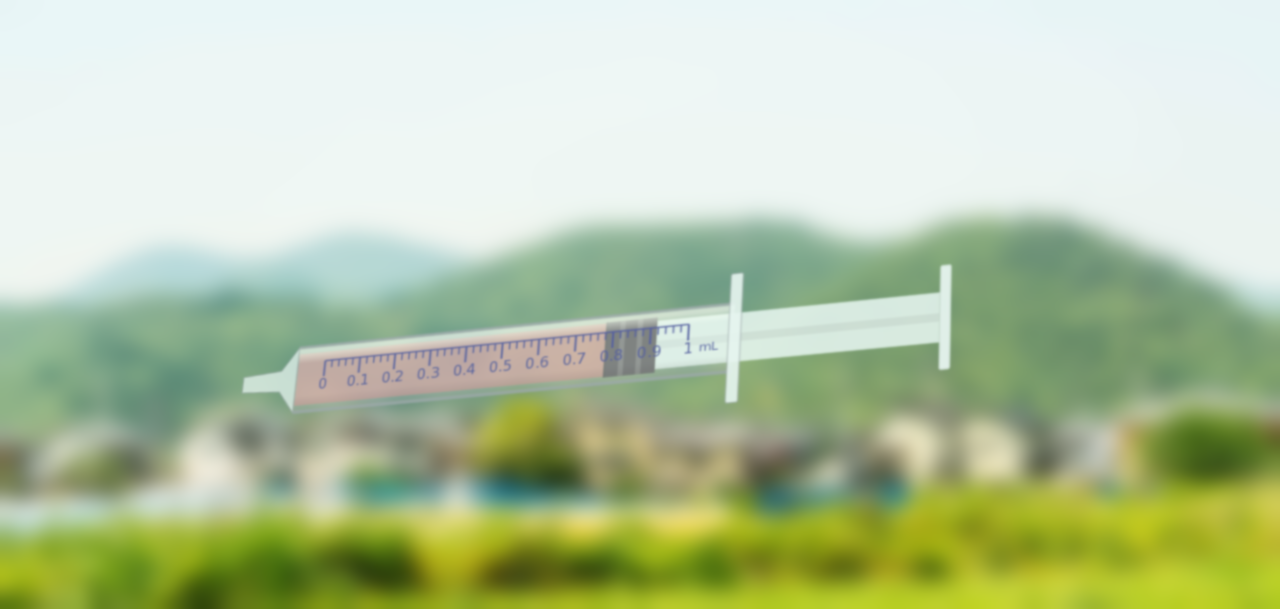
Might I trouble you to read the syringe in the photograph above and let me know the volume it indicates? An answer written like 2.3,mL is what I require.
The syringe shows 0.78,mL
